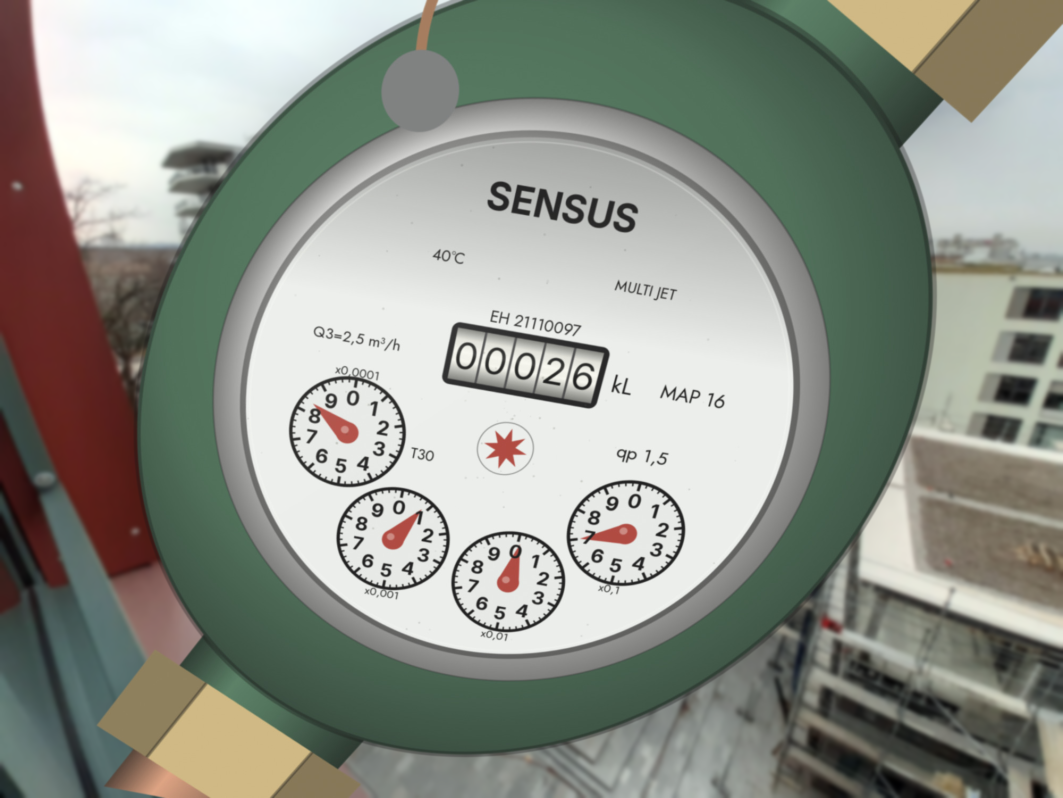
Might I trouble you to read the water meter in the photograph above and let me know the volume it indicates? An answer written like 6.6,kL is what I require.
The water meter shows 26.7008,kL
